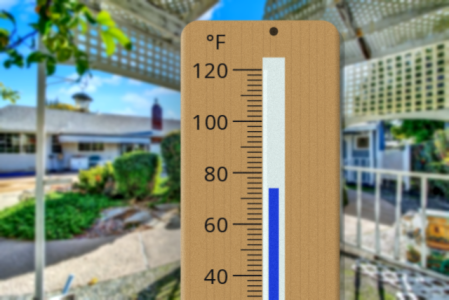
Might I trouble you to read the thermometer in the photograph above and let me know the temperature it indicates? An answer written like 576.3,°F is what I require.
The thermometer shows 74,°F
